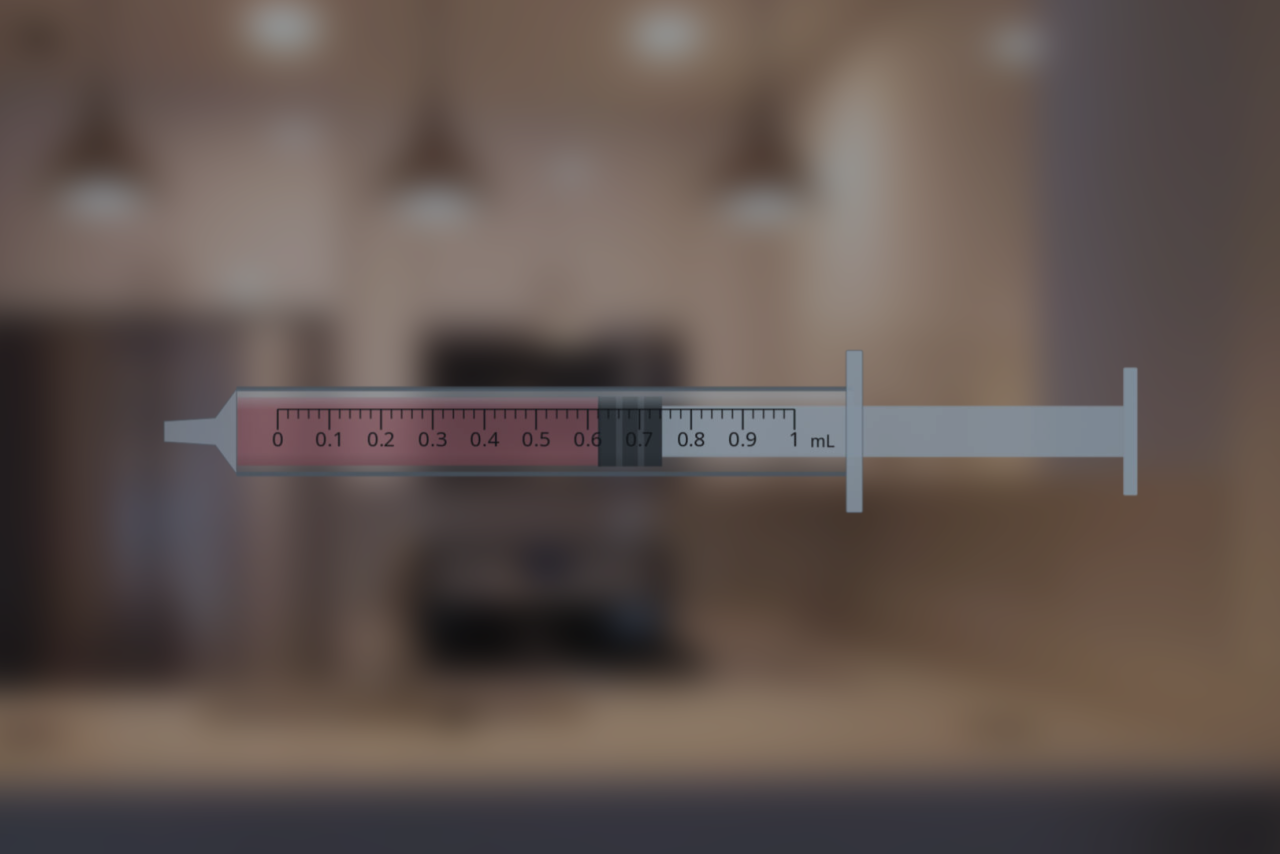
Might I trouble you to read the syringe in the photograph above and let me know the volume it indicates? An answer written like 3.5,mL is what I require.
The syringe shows 0.62,mL
